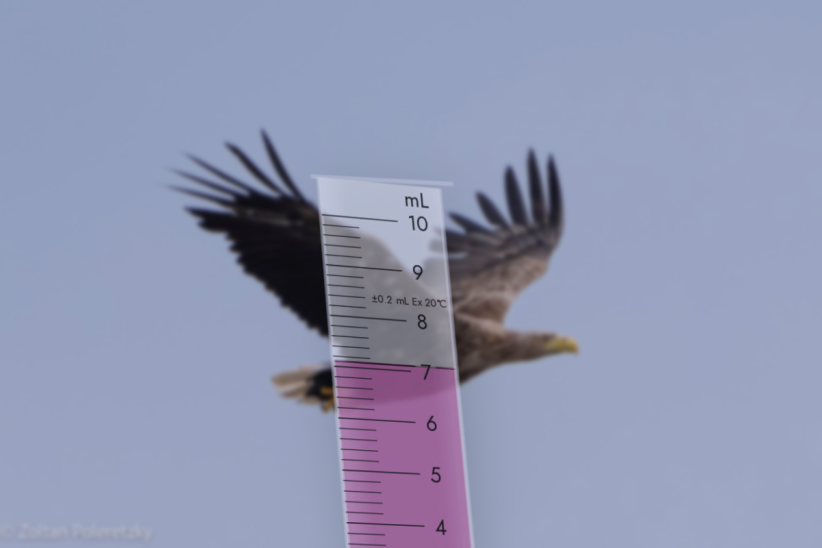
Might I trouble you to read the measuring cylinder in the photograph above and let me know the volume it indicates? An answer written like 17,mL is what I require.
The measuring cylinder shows 7.1,mL
